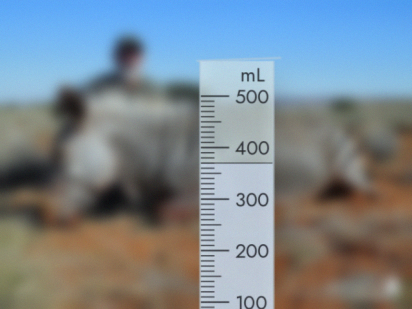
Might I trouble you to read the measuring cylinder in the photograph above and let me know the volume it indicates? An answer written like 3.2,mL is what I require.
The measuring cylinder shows 370,mL
